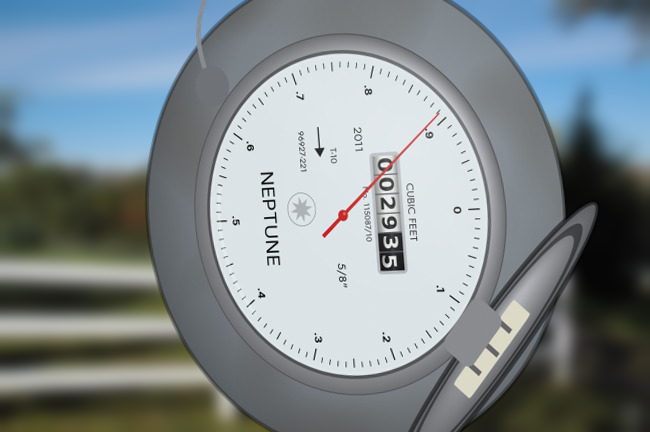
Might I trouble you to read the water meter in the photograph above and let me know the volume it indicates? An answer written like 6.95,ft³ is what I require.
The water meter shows 2934.89,ft³
